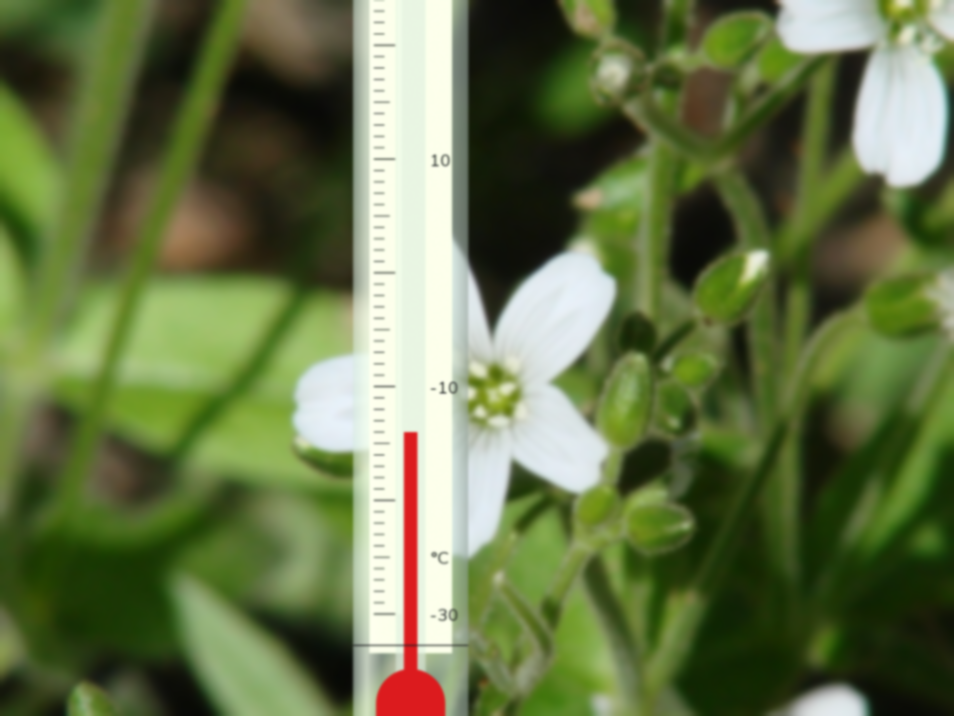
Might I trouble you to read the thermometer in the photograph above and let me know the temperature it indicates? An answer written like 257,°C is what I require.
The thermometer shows -14,°C
